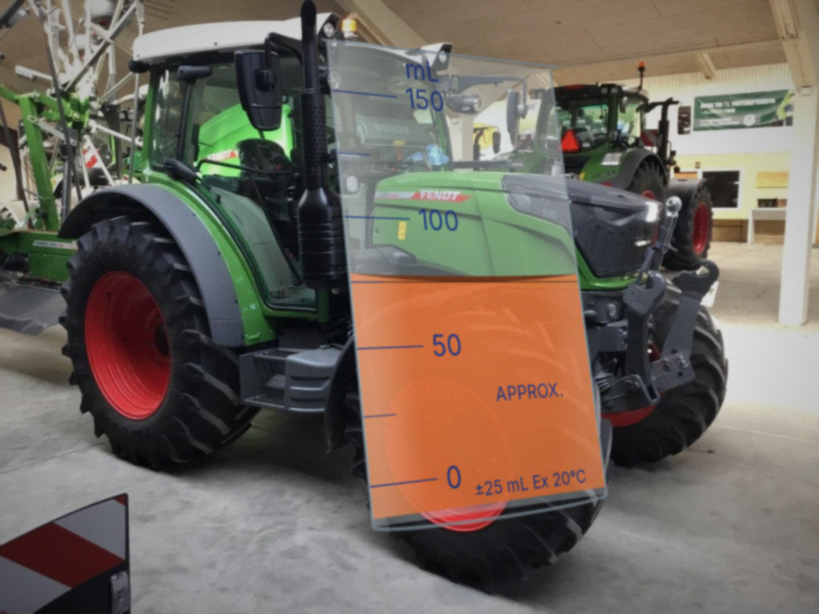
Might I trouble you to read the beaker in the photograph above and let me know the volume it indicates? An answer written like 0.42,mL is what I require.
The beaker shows 75,mL
